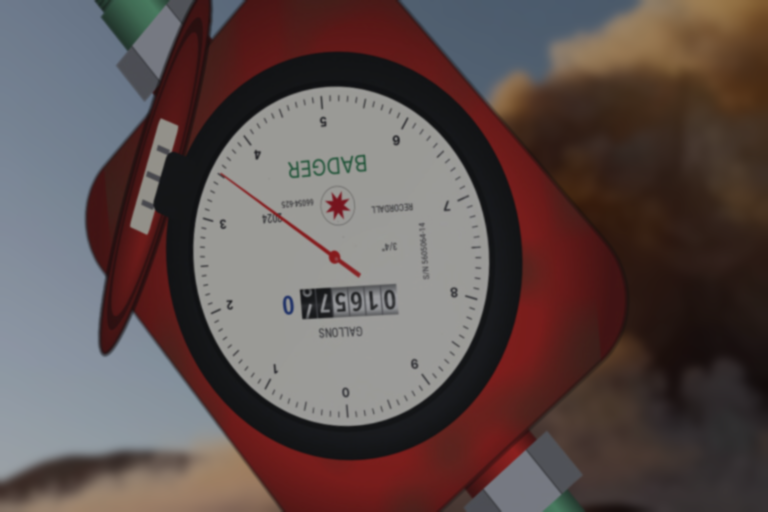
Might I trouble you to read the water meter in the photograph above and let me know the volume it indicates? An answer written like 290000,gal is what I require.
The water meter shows 165773.5,gal
